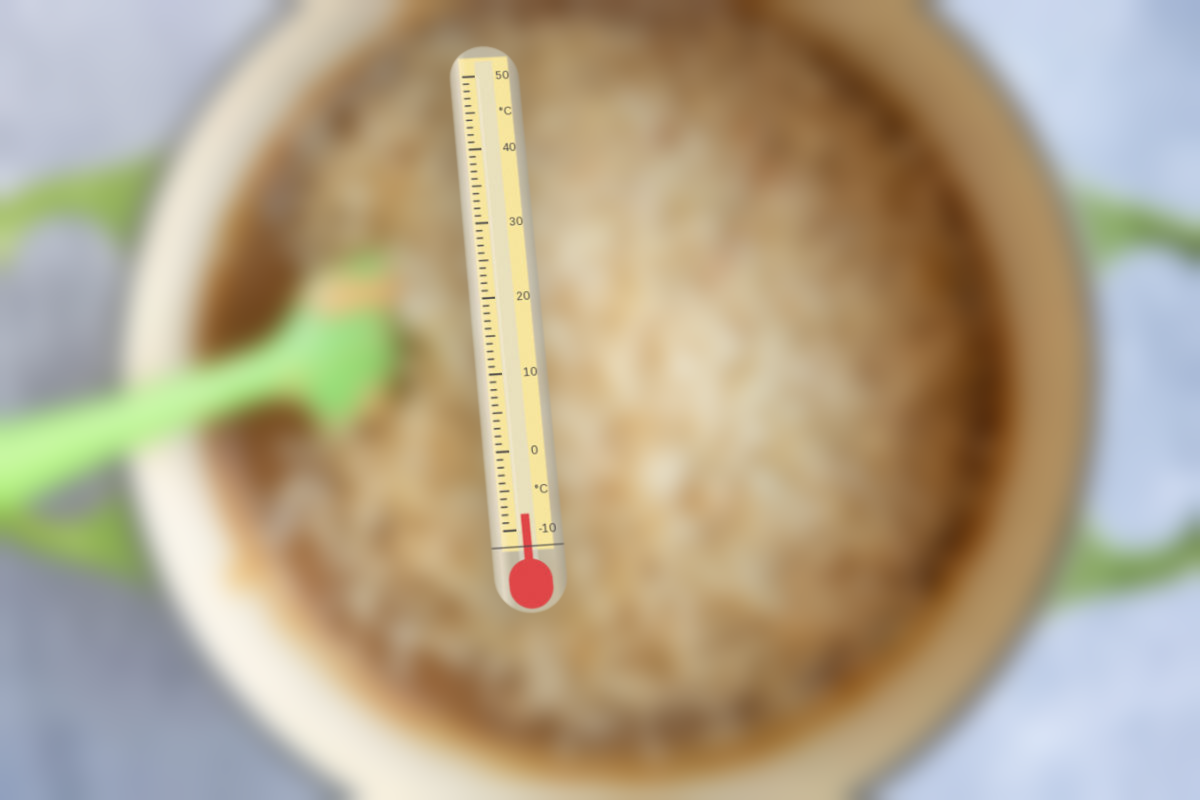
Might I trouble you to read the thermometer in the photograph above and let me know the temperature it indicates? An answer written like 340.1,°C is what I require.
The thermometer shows -8,°C
